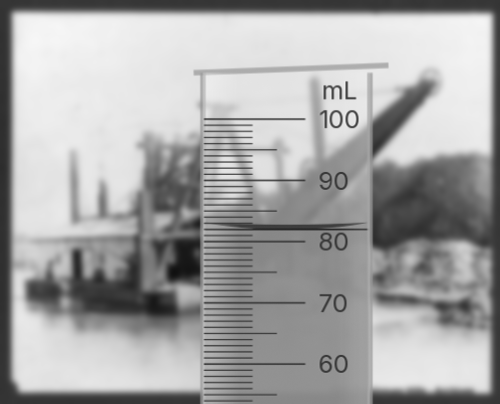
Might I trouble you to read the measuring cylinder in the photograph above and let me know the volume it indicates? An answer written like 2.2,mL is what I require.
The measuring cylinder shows 82,mL
